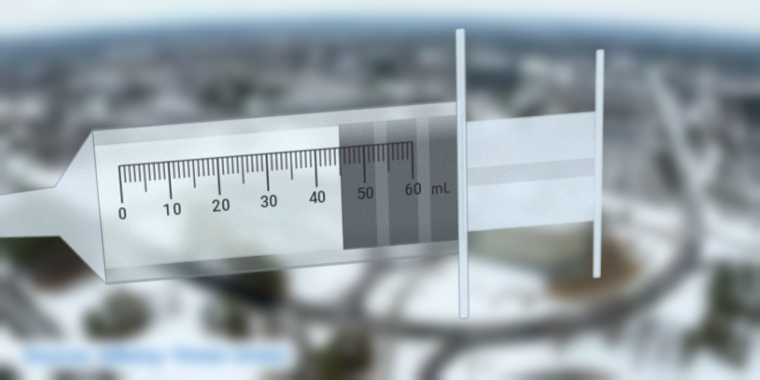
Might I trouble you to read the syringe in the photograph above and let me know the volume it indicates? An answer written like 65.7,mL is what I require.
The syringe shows 45,mL
